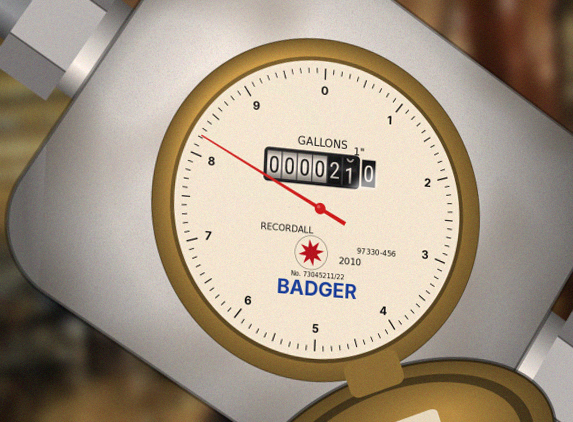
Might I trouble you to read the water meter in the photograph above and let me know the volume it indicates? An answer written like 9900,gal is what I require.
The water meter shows 208.2,gal
